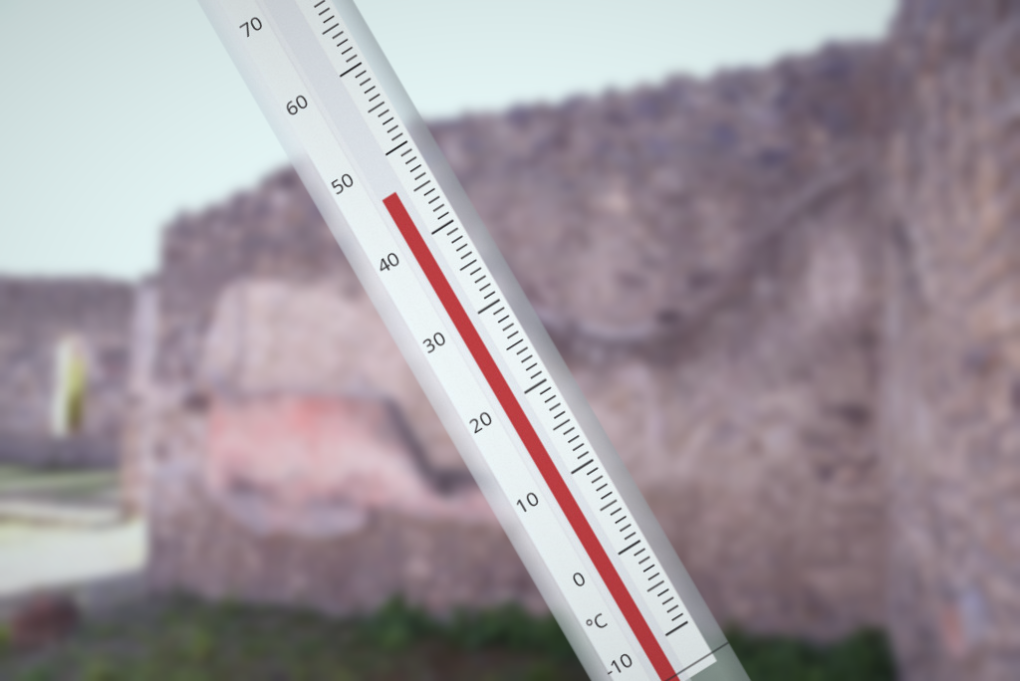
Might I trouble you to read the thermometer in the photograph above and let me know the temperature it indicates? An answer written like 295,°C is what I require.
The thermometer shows 46,°C
